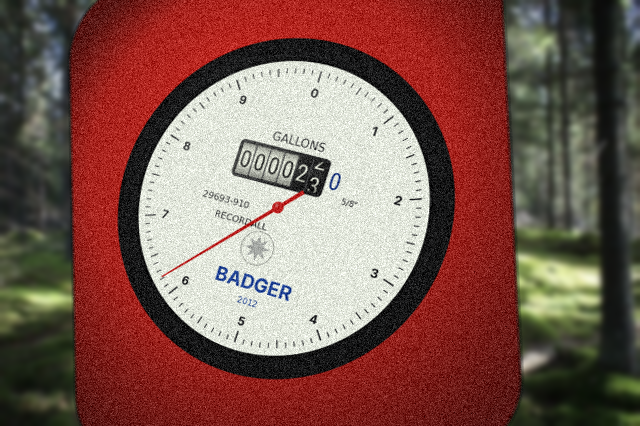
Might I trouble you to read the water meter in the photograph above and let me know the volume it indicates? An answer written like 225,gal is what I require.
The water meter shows 226.2,gal
